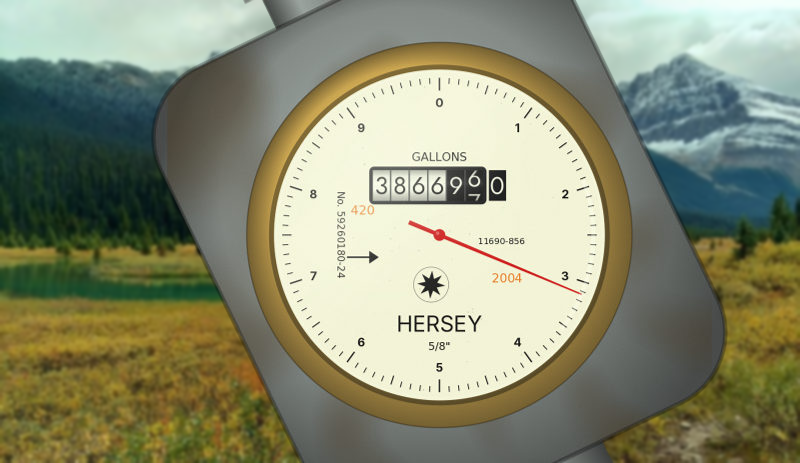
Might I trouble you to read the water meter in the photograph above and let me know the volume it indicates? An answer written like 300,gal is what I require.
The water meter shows 3866963.1,gal
